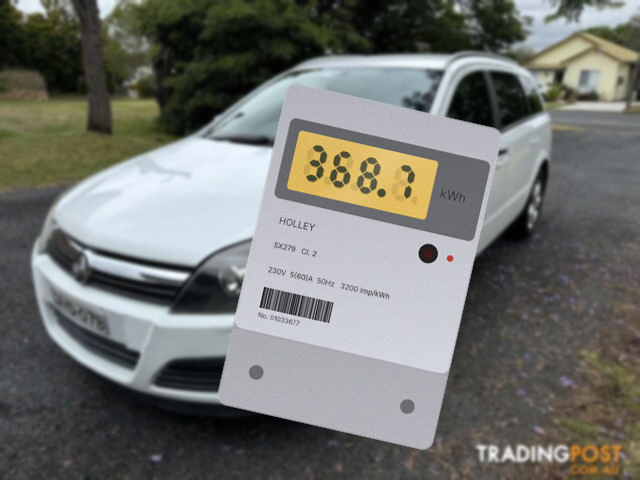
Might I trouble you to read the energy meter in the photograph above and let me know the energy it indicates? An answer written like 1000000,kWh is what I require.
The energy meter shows 368.7,kWh
